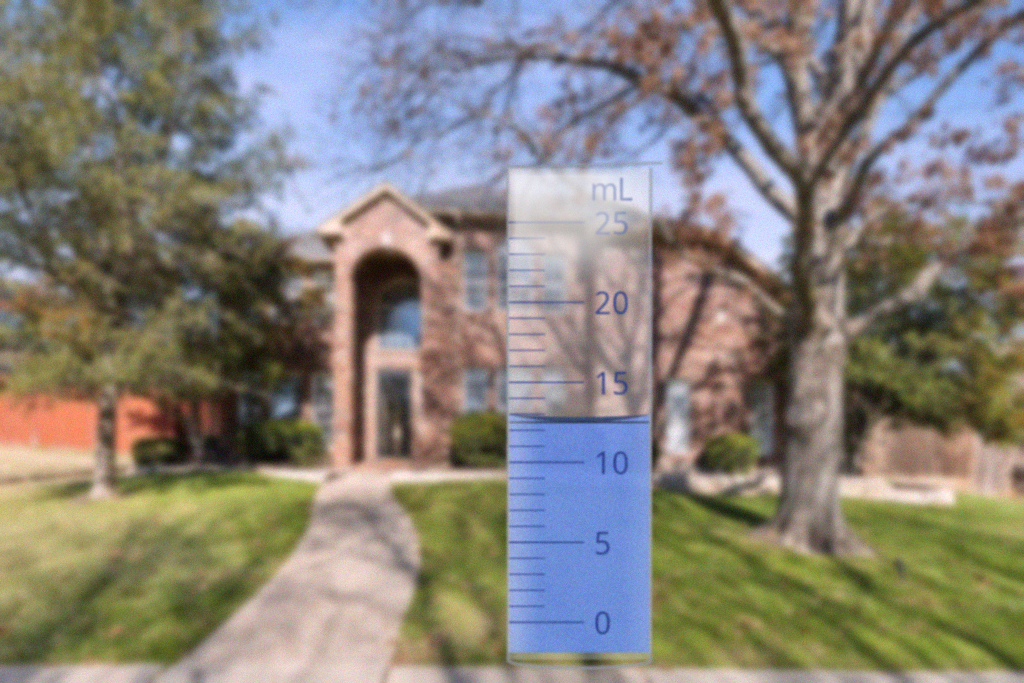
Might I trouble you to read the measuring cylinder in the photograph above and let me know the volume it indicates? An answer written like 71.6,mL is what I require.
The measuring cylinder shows 12.5,mL
